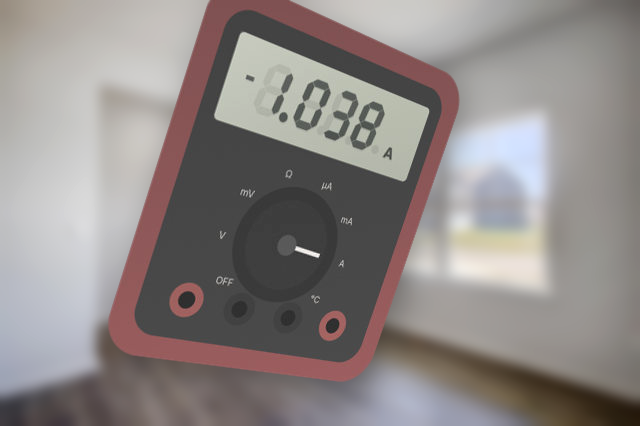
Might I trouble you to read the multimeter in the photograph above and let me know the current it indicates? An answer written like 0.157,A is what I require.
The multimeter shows -1.038,A
